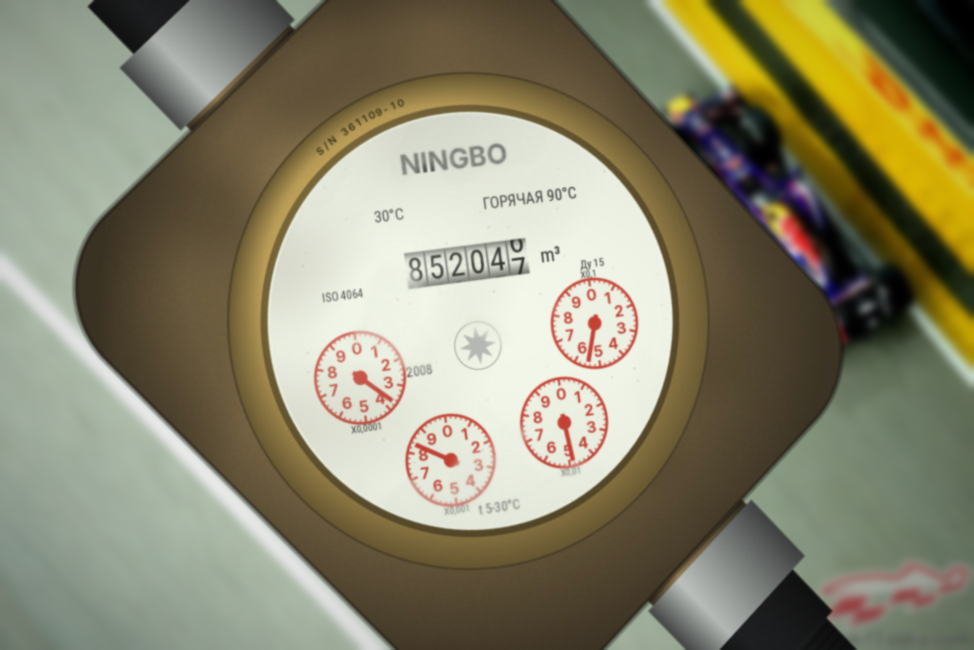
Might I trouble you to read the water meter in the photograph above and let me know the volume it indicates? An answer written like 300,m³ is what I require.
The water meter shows 852046.5483,m³
